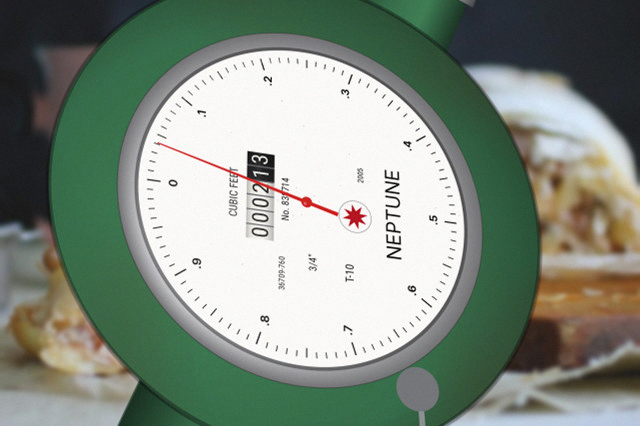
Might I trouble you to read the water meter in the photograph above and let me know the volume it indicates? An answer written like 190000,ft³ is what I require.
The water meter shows 213.04,ft³
